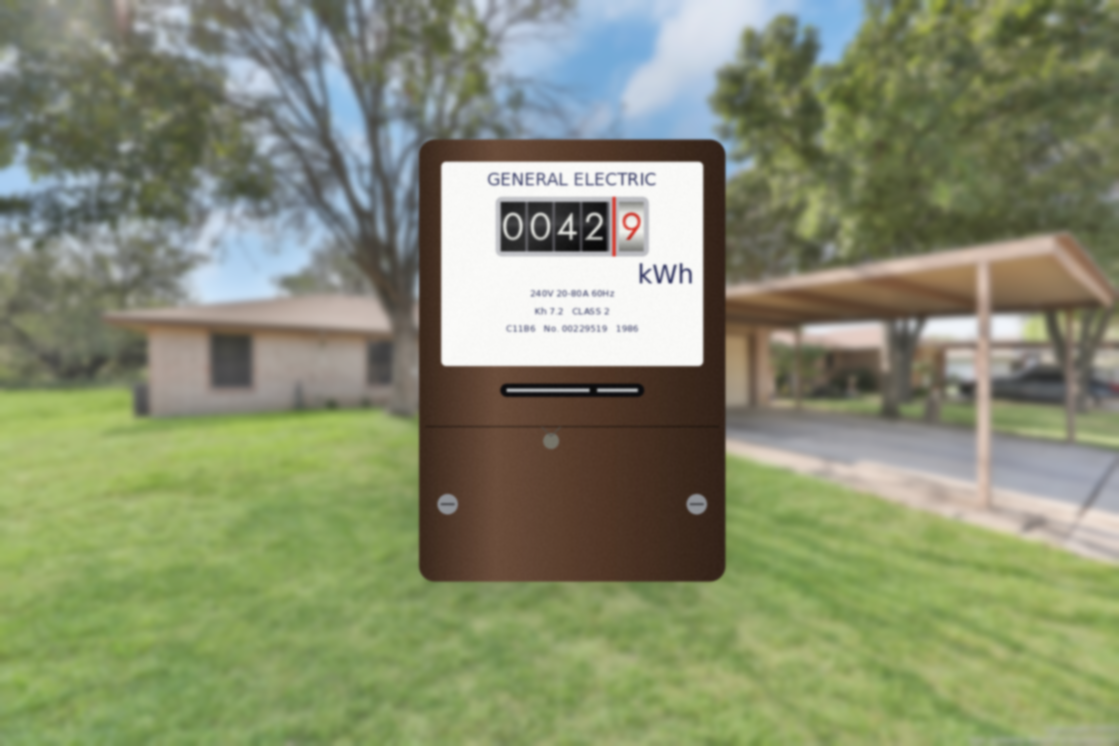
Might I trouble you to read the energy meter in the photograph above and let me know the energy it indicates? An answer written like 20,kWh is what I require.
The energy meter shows 42.9,kWh
